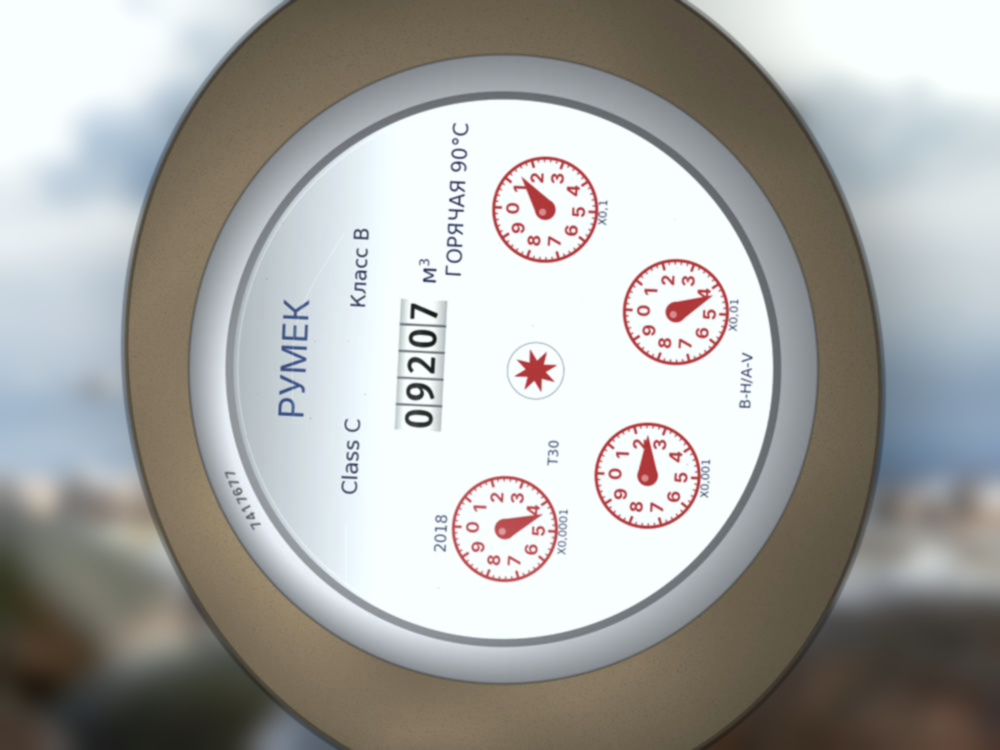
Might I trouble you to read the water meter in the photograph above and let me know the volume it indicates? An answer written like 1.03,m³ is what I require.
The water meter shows 9207.1424,m³
